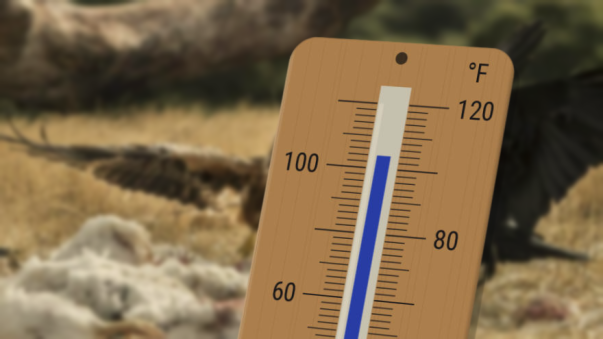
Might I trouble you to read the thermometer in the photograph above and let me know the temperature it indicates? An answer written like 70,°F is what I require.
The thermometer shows 104,°F
